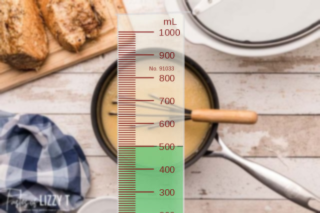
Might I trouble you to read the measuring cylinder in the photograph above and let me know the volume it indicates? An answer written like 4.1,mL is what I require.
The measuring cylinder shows 500,mL
